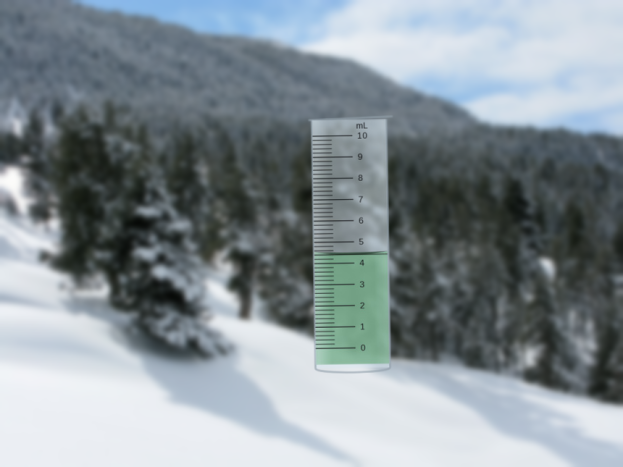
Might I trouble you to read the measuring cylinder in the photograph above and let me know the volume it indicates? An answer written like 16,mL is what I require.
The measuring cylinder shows 4.4,mL
